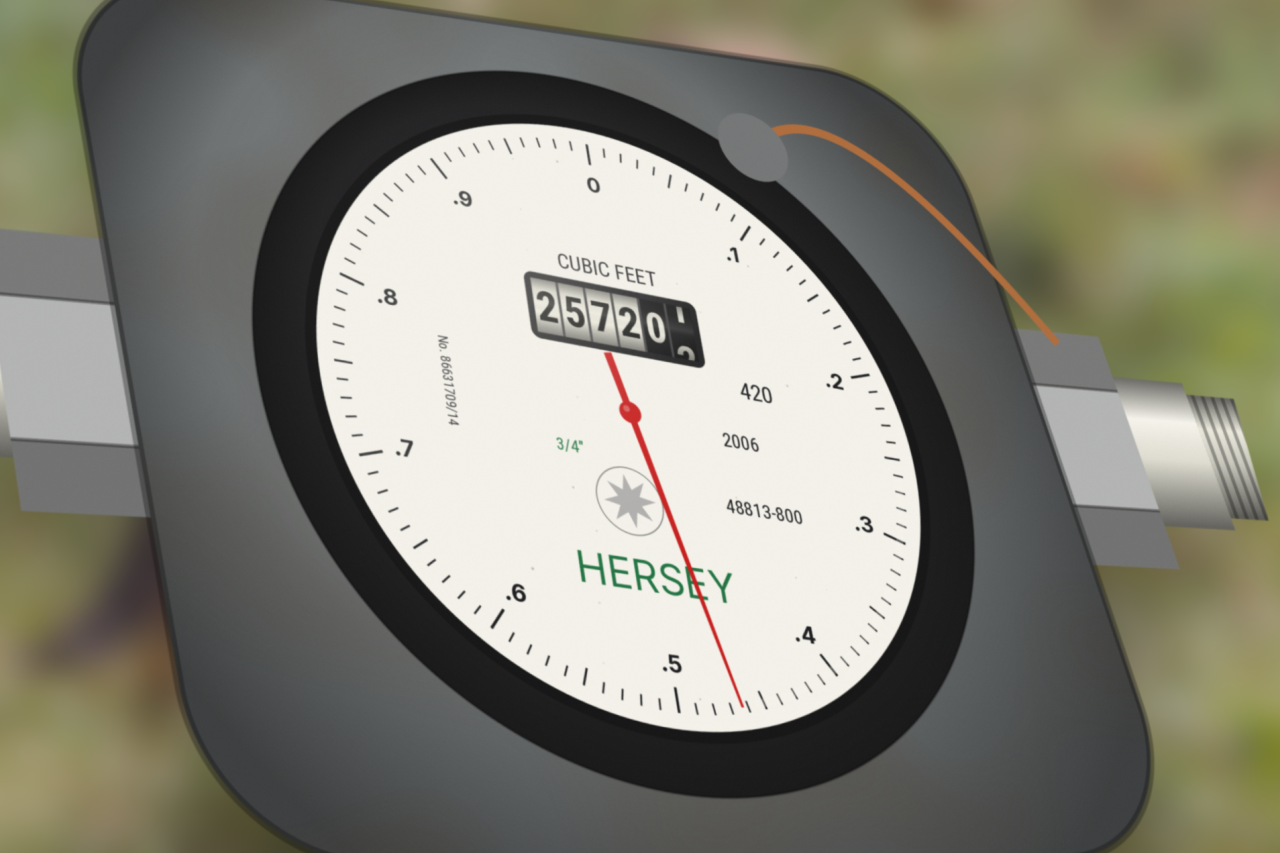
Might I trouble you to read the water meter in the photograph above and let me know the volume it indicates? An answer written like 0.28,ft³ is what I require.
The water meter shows 257201.46,ft³
